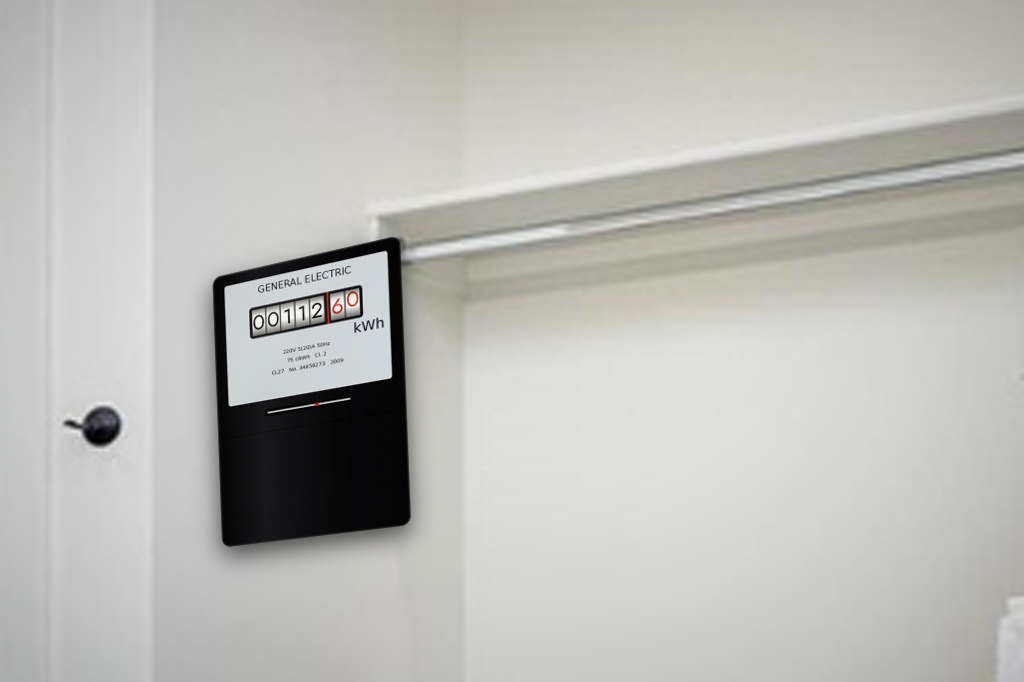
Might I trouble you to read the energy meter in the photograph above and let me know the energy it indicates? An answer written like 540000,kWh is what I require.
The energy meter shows 112.60,kWh
